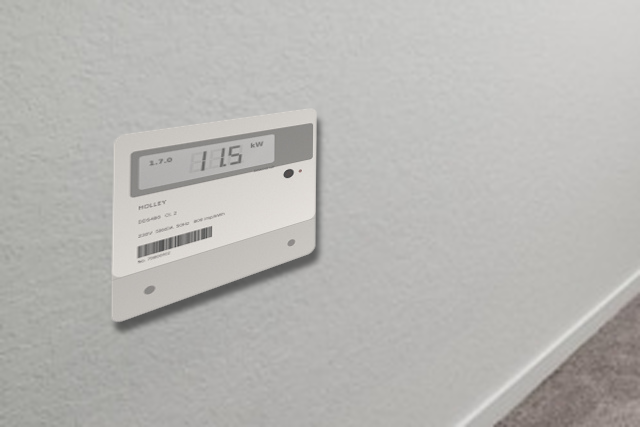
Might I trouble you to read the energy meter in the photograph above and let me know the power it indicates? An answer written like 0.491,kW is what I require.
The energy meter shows 11.5,kW
